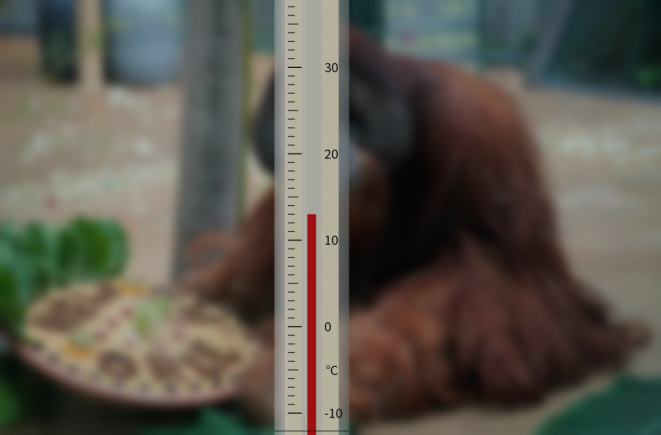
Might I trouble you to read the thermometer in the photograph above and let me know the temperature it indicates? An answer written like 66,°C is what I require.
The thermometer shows 13,°C
